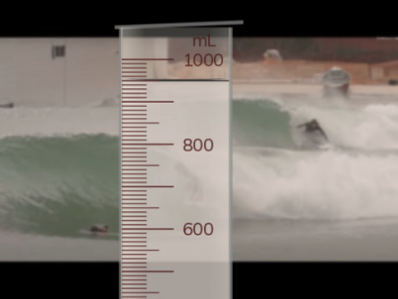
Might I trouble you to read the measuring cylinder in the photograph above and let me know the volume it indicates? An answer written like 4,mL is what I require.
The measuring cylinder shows 950,mL
